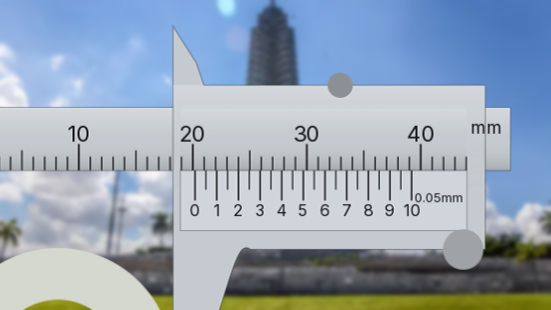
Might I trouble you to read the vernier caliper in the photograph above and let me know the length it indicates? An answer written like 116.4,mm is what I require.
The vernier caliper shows 20.2,mm
